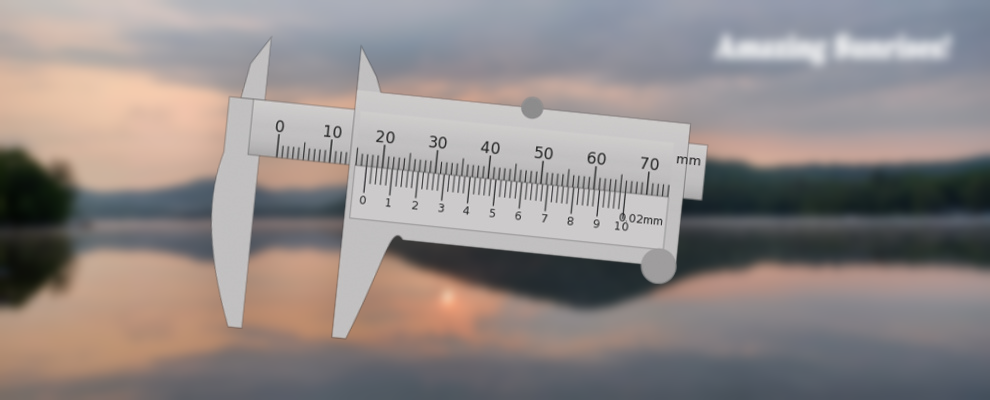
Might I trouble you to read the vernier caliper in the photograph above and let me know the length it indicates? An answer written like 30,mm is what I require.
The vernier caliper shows 17.0,mm
